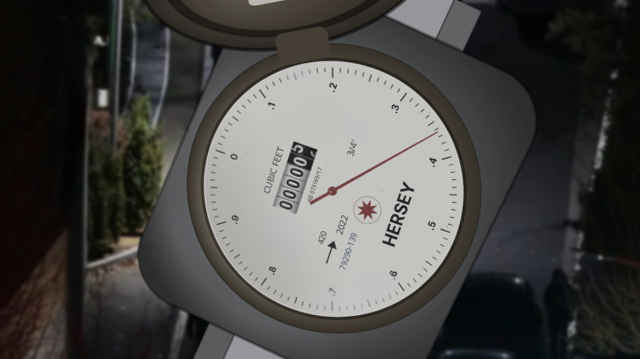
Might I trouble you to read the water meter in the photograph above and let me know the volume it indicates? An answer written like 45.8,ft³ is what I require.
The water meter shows 5.36,ft³
